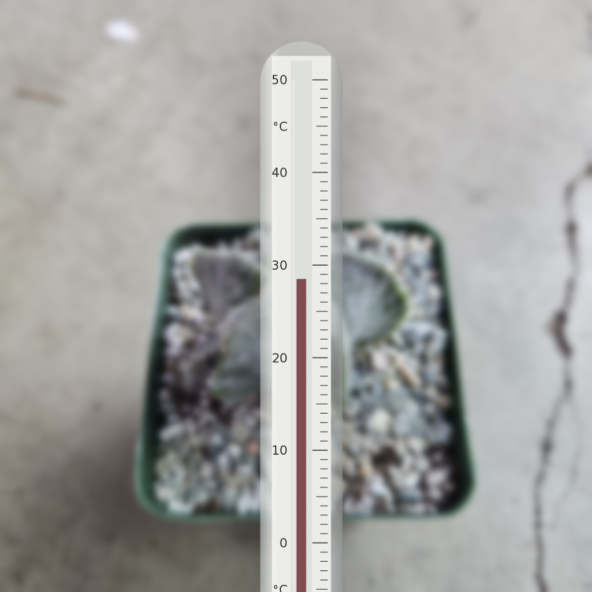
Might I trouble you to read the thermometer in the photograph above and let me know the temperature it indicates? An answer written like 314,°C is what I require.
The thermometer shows 28.5,°C
